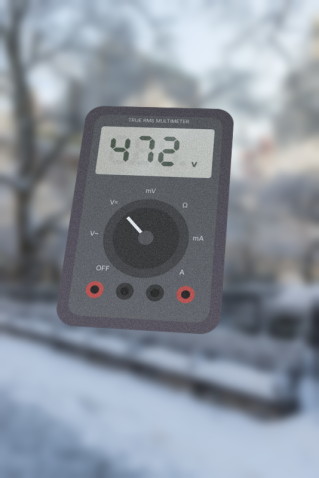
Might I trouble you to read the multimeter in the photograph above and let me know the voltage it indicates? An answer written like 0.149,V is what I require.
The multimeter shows 472,V
